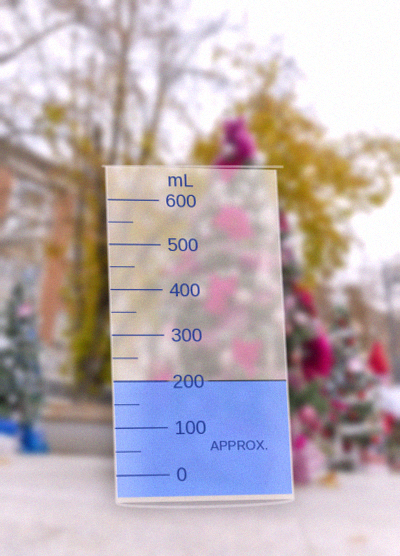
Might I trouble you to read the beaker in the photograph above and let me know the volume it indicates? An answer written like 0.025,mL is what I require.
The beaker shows 200,mL
